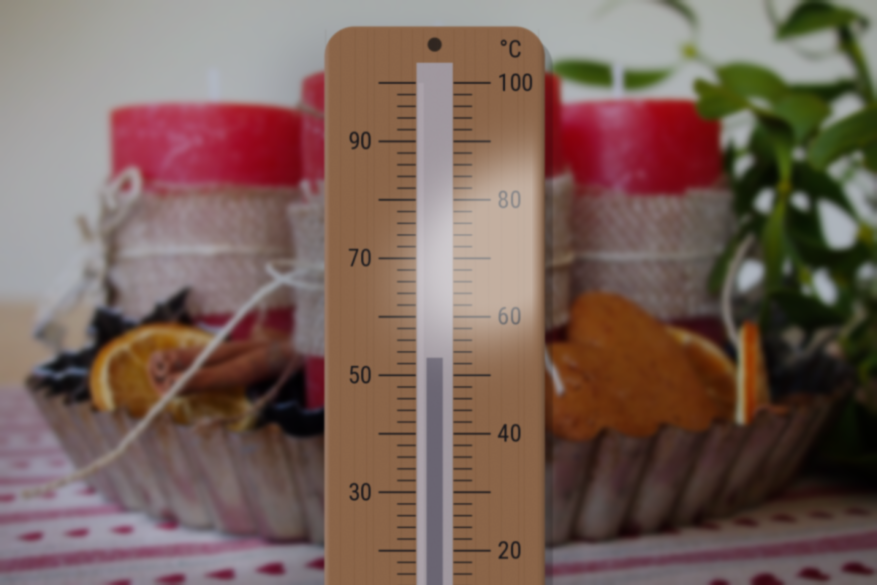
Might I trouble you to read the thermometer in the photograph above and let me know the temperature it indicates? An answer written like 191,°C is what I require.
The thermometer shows 53,°C
